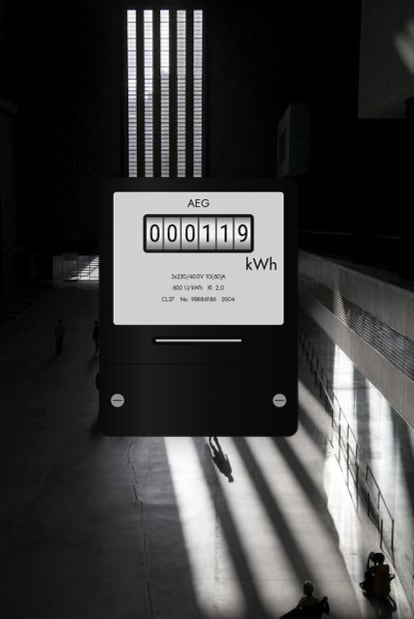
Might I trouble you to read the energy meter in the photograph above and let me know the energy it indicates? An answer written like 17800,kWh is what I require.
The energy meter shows 119,kWh
